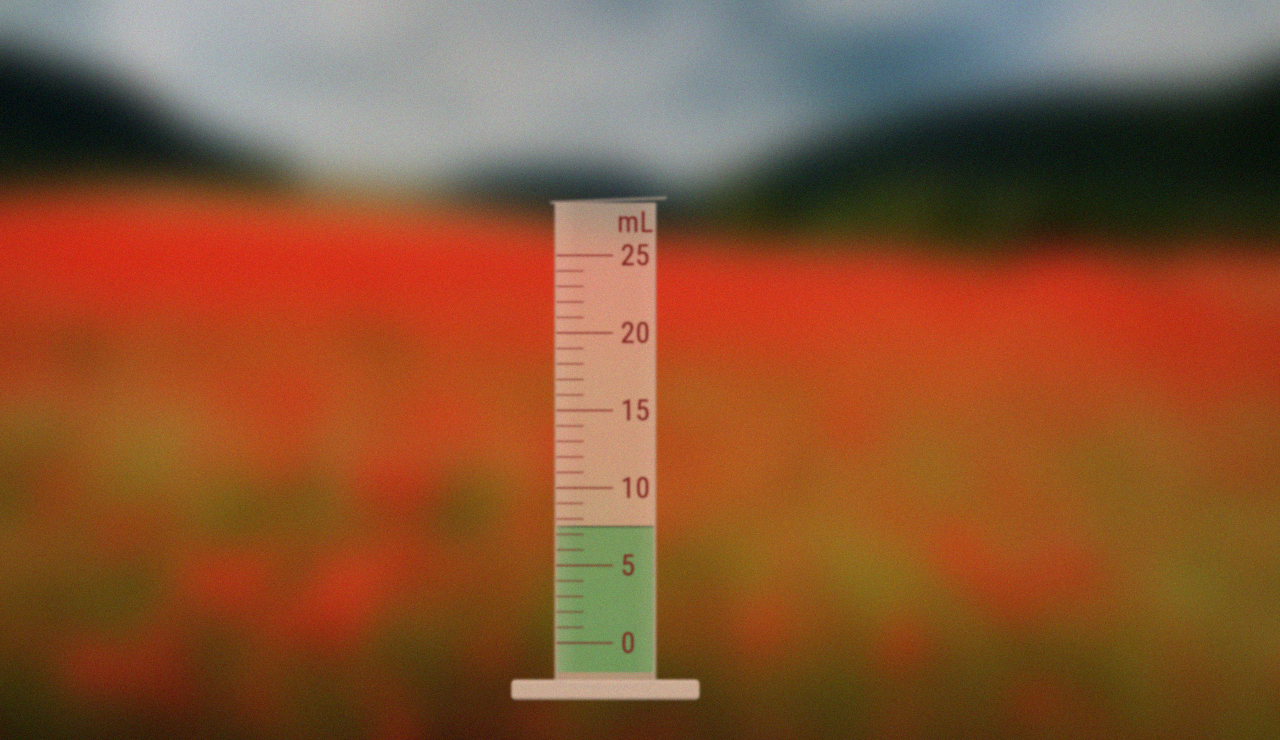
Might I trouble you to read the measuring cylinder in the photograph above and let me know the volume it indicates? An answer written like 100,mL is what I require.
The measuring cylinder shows 7.5,mL
